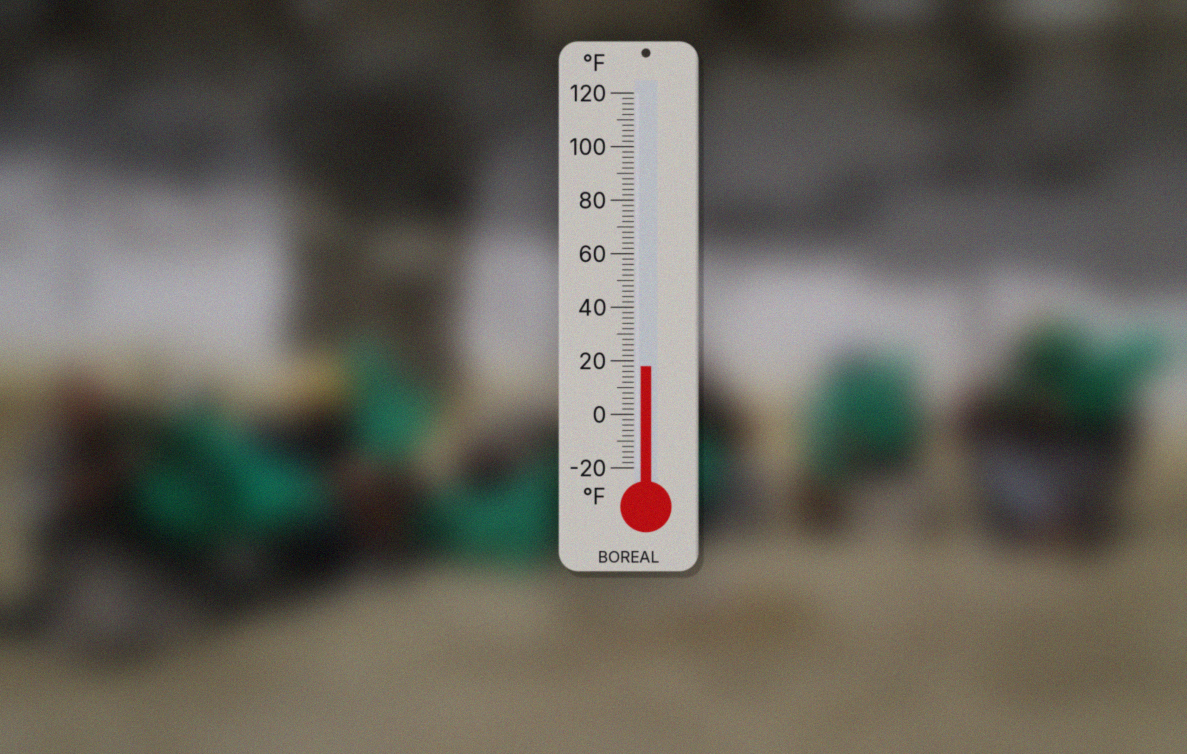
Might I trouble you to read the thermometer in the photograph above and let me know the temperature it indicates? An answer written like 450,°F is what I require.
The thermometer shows 18,°F
